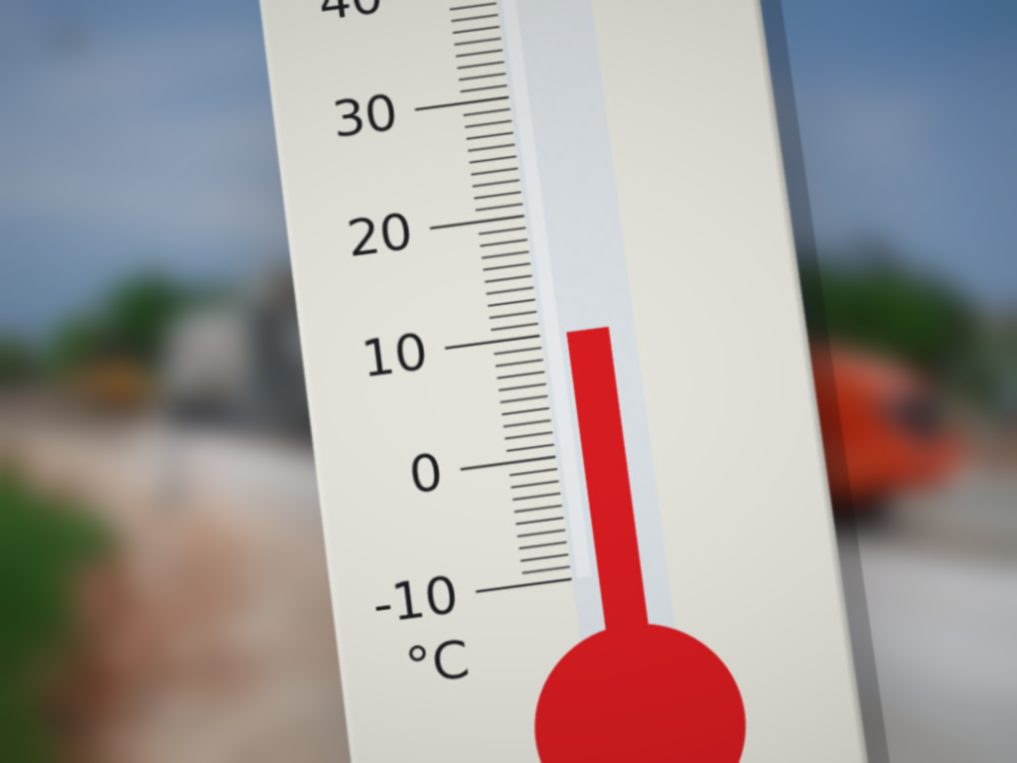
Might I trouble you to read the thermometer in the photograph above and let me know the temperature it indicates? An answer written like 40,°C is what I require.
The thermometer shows 10,°C
